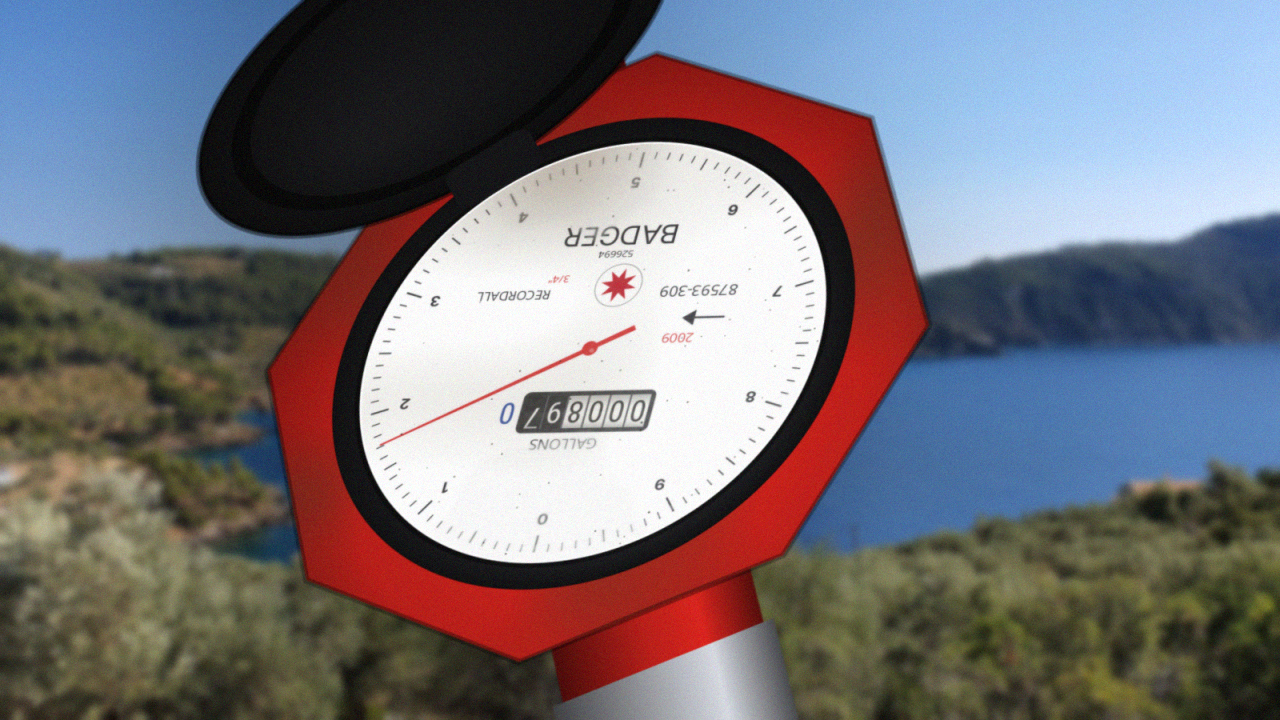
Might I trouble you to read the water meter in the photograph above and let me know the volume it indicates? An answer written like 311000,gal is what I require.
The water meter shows 8971.7,gal
